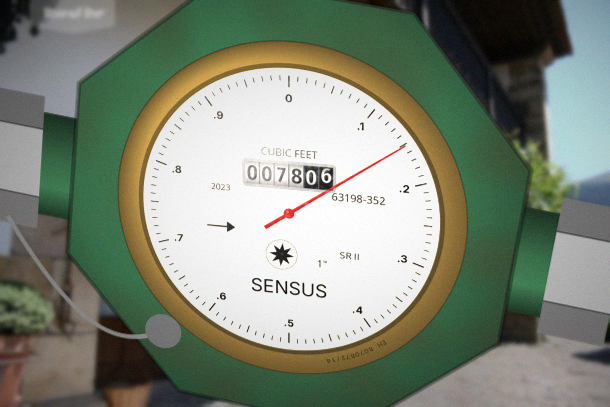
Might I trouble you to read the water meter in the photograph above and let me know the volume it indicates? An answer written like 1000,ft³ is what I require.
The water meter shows 7806.15,ft³
